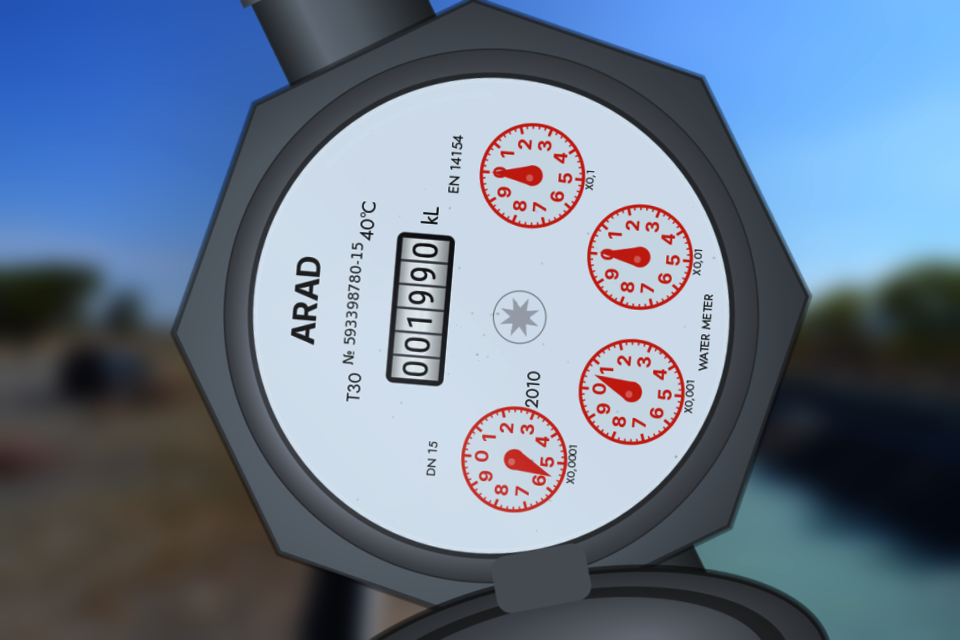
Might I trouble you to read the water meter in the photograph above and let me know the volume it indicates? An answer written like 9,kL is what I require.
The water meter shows 1990.0005,kL
